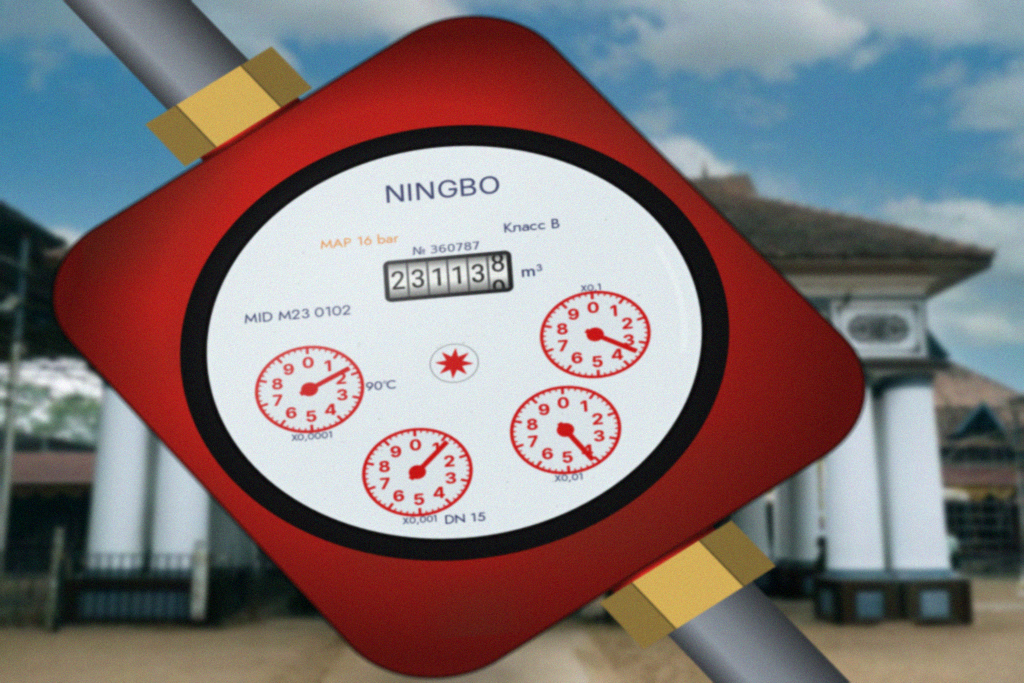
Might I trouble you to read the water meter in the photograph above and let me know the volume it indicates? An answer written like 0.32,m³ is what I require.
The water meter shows 231138.3411,m³
